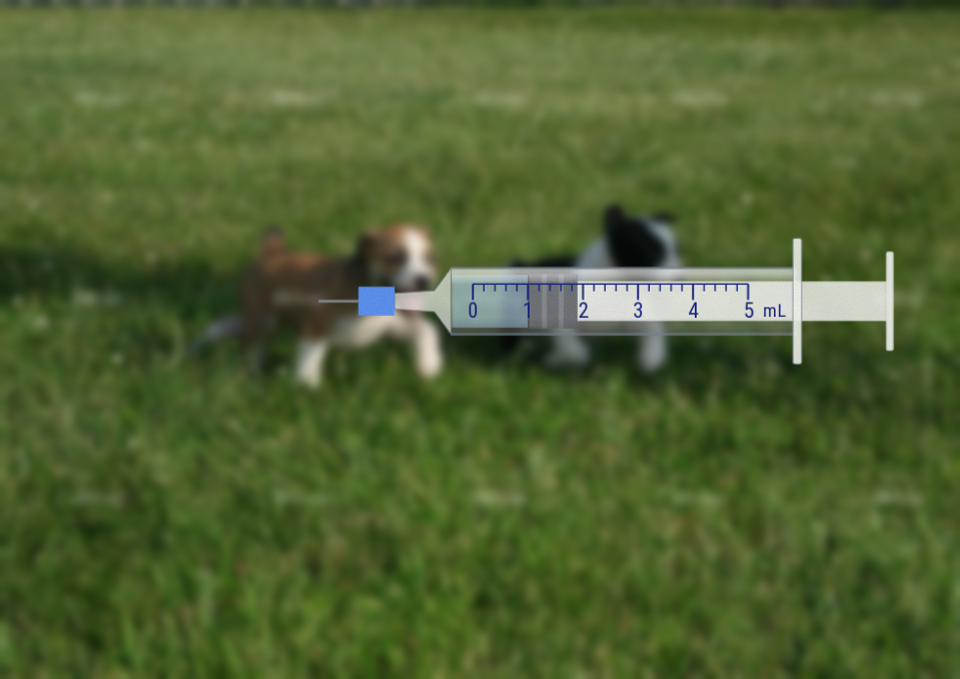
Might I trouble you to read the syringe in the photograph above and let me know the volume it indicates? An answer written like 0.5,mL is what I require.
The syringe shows 1,mL
